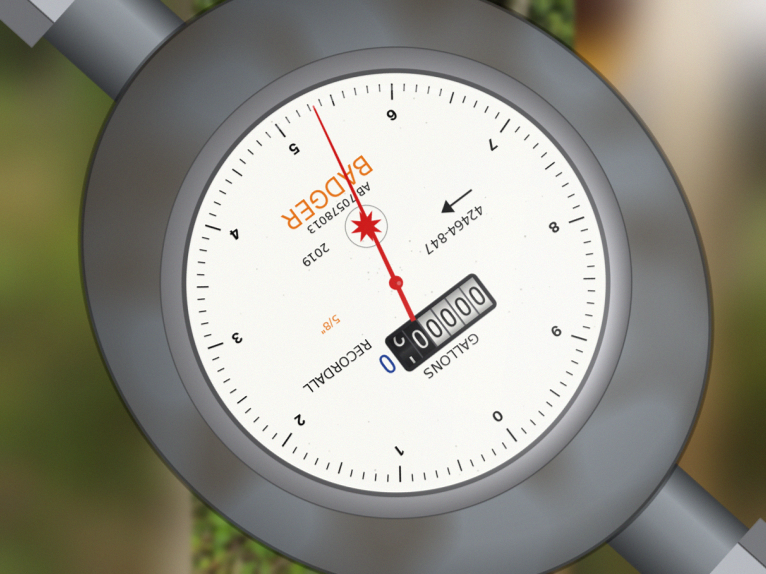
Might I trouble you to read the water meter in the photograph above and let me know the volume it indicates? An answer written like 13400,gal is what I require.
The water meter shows 15.3,gal
